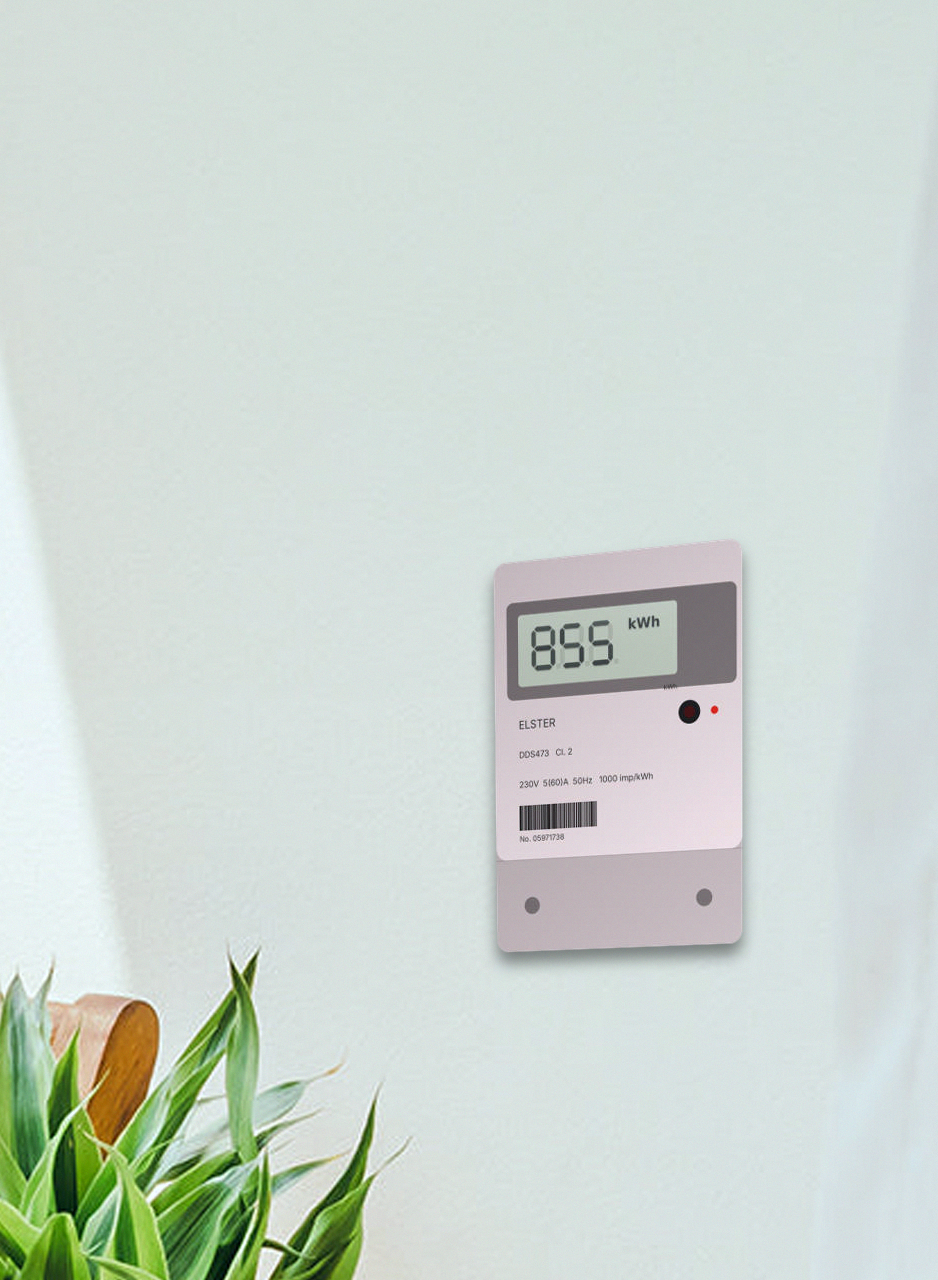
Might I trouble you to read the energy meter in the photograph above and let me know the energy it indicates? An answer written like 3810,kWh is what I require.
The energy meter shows 855,kWh
